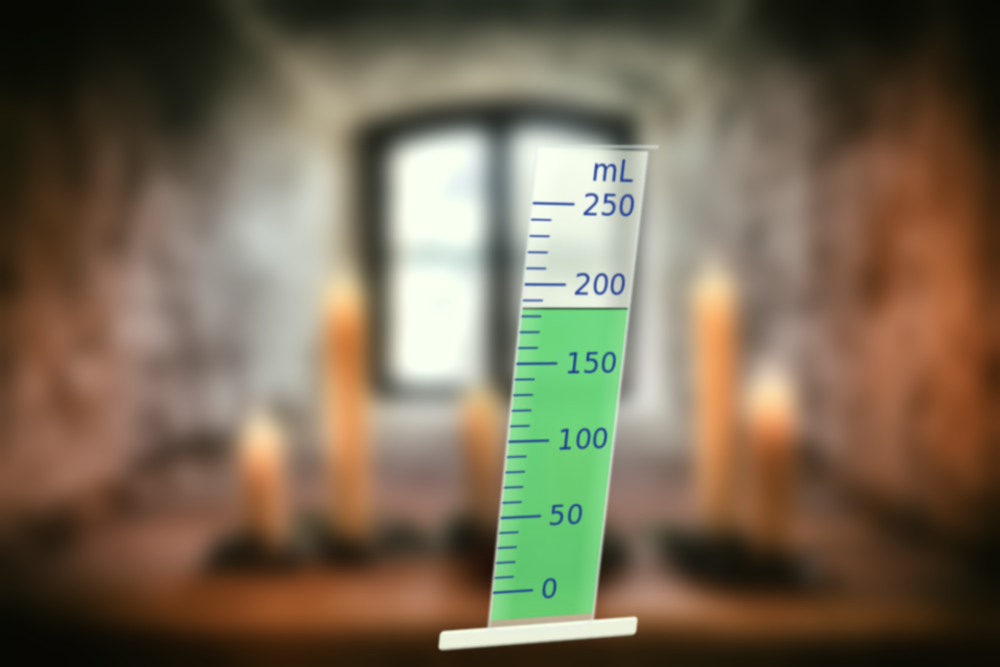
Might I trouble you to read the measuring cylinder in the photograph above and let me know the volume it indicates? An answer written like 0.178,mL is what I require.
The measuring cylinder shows 185,mL
